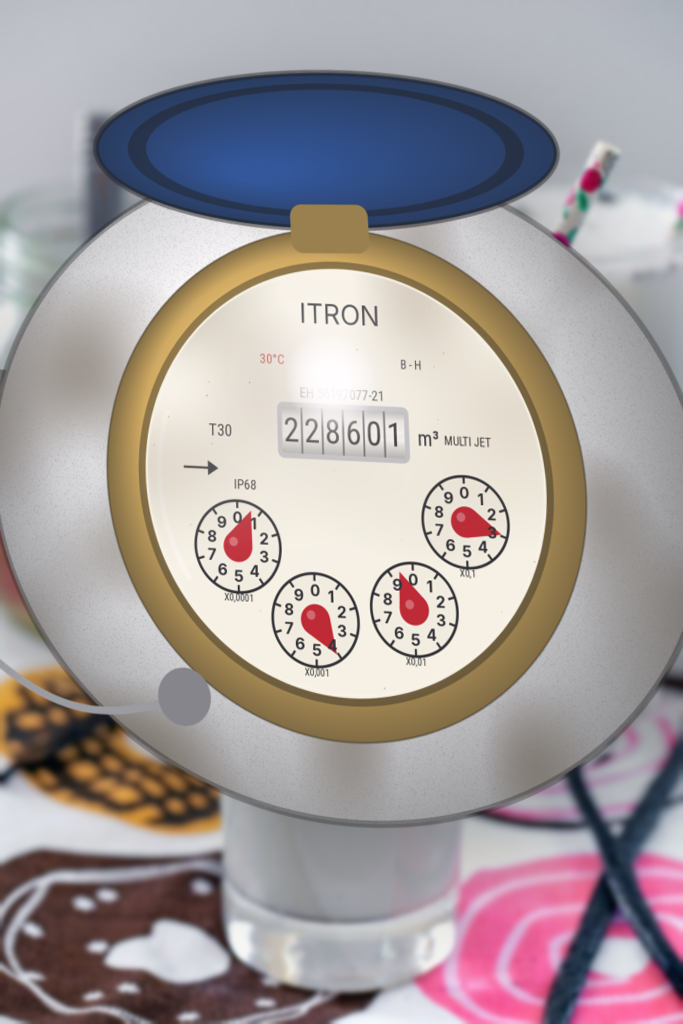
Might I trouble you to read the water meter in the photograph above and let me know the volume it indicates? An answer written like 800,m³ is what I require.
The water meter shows 228601.2940,m³
